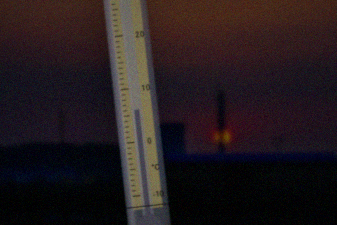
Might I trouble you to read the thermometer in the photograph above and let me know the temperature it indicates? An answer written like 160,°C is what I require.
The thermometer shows 6,°C
